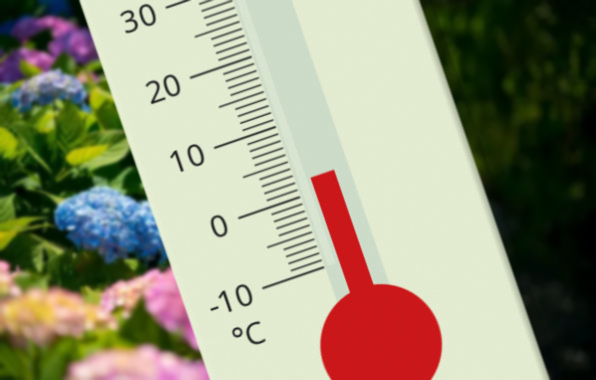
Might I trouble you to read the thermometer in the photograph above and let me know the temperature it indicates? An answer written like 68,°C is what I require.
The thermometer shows 2,°C
